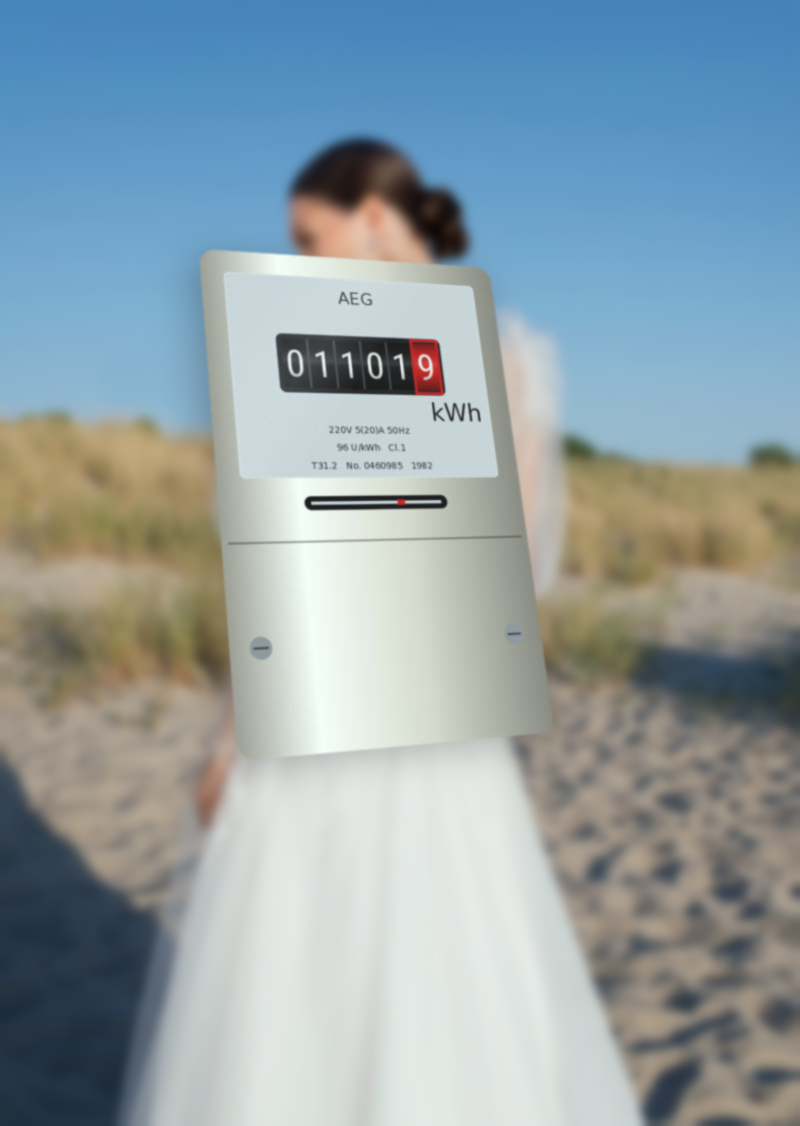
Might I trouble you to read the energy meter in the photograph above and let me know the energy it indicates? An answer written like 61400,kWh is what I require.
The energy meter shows 1101.9,kWh
